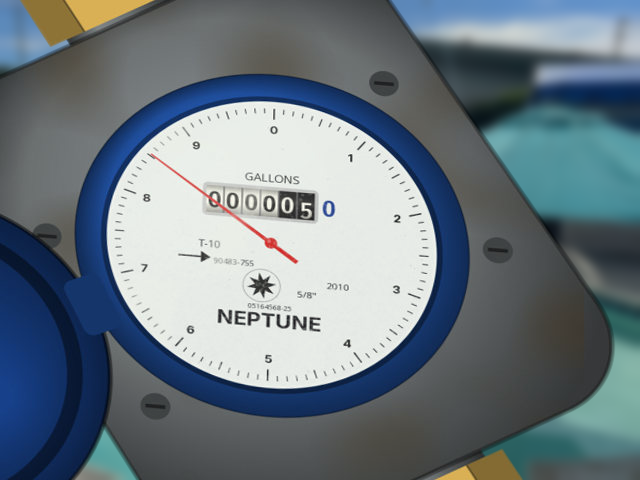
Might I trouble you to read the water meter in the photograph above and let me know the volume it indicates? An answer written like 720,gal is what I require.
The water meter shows 48.5,gal
